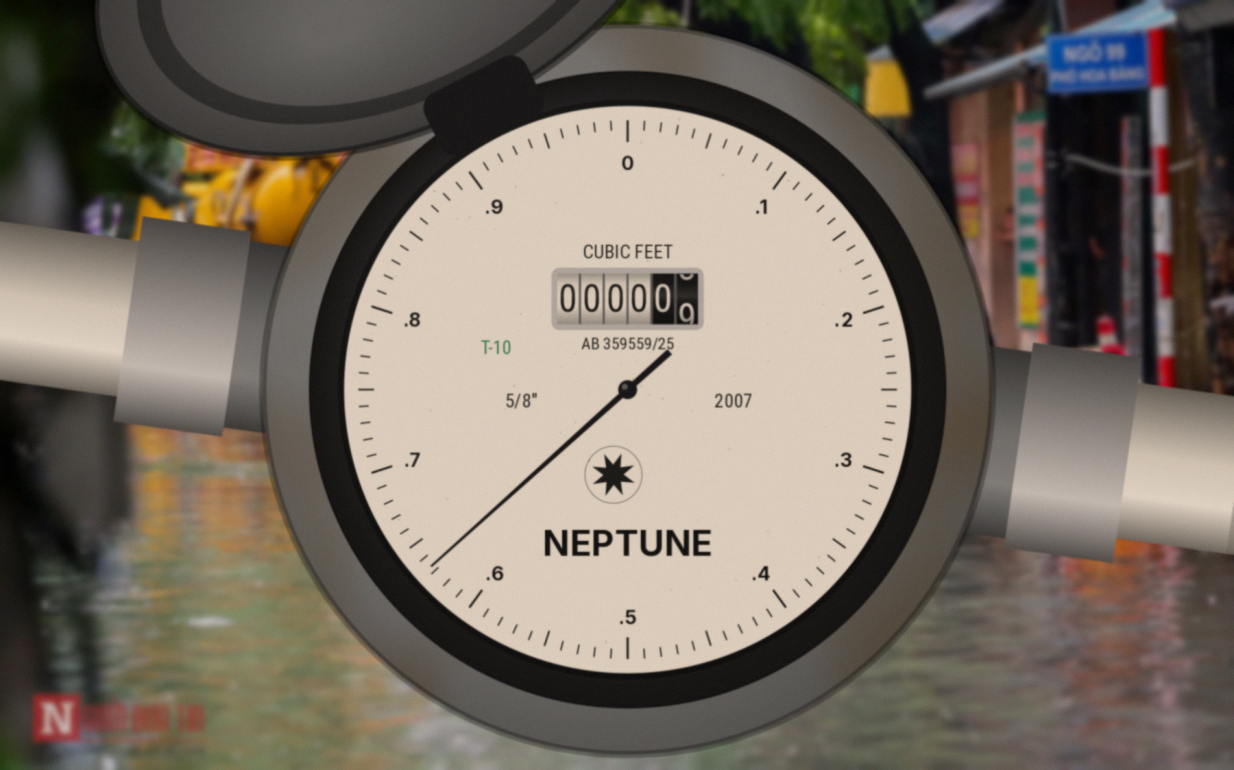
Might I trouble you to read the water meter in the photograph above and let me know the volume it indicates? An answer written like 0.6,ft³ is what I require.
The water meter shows 8.63,ft³
